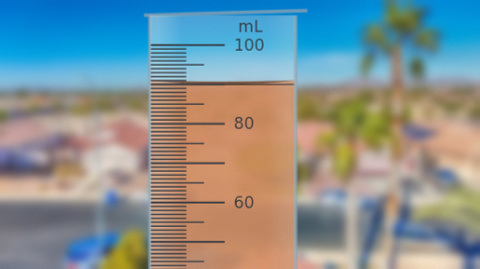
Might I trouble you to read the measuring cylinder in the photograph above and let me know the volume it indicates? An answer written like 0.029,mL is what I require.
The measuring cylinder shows 90,mL
